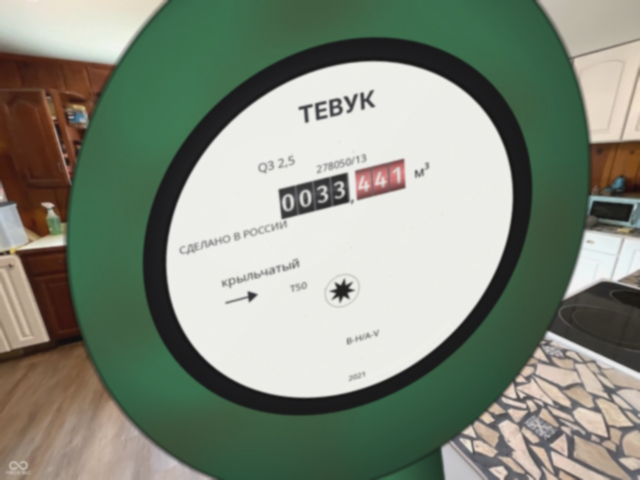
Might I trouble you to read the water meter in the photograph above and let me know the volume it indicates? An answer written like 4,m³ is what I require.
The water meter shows 33.441,m³
